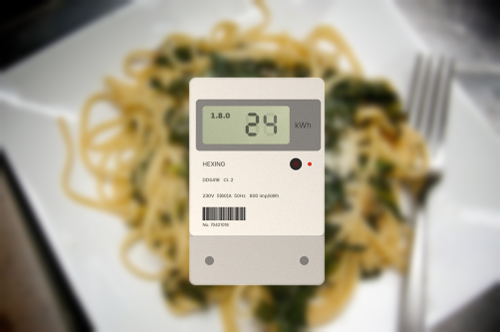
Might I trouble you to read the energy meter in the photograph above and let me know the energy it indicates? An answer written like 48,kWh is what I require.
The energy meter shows 24,kWh
